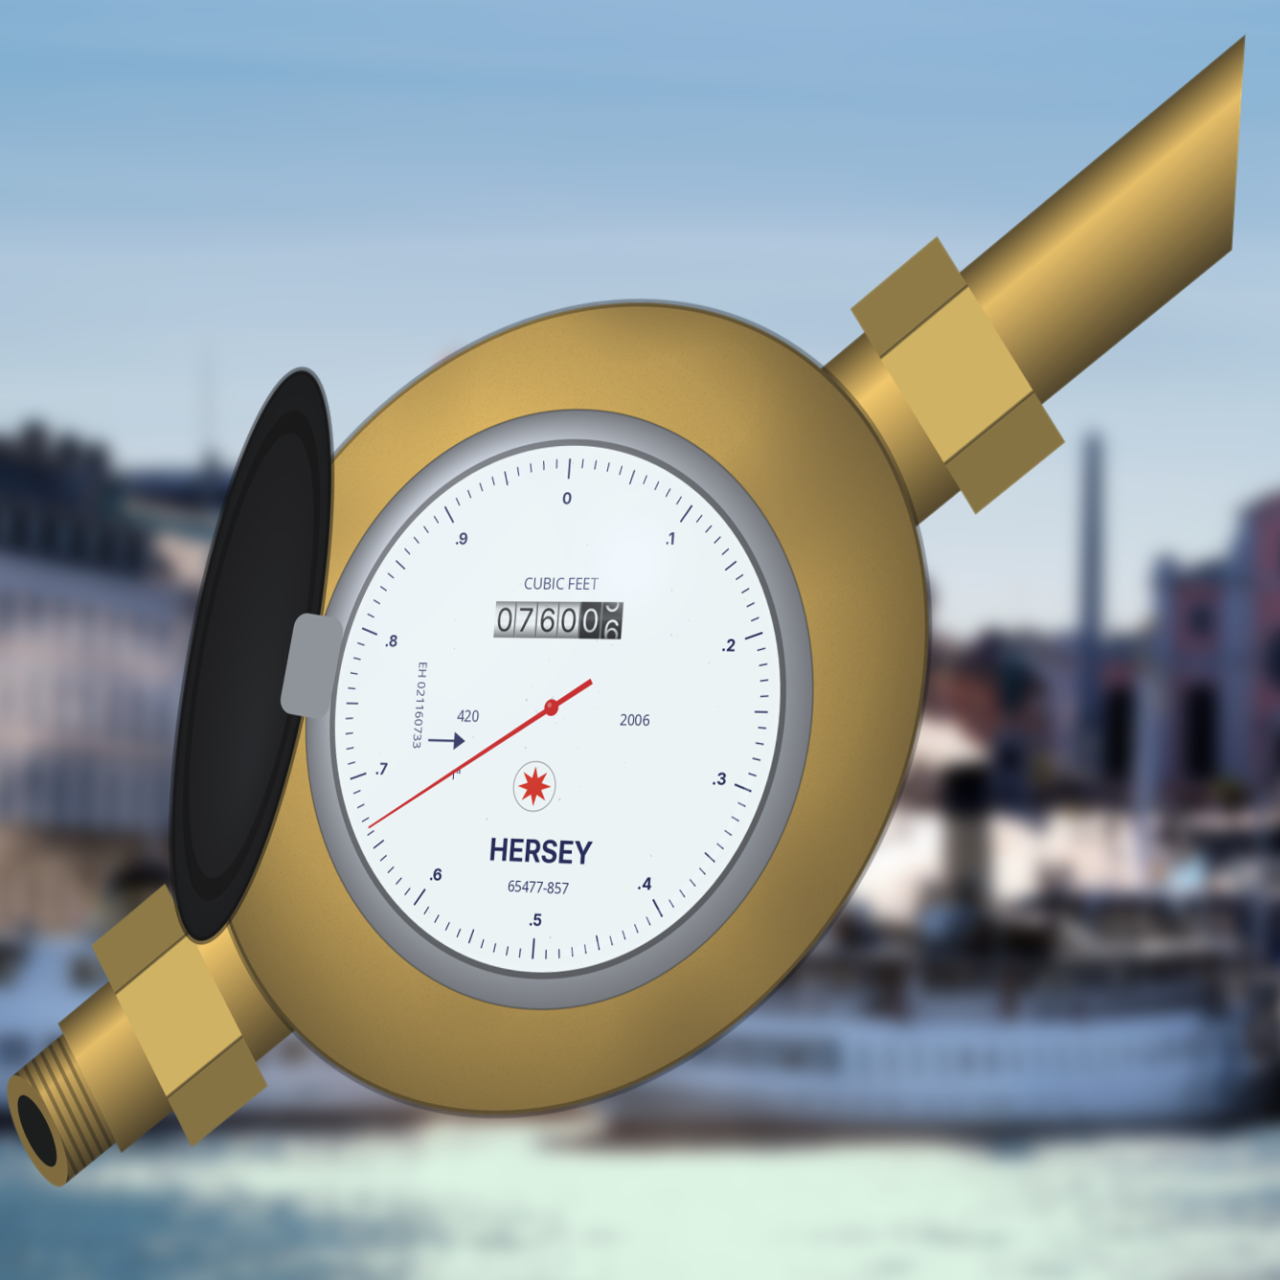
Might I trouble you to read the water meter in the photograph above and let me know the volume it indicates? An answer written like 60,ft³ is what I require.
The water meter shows 76005.66,ft³
